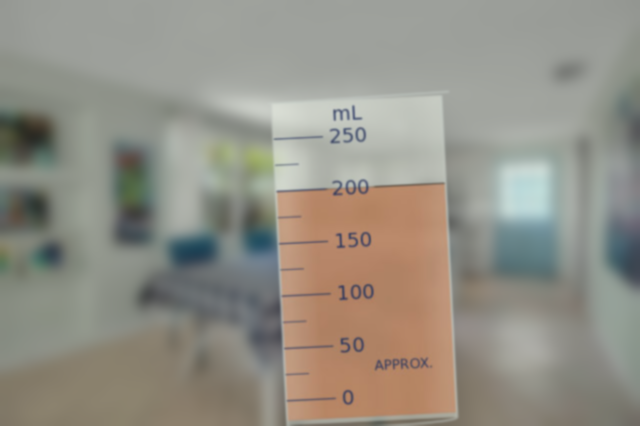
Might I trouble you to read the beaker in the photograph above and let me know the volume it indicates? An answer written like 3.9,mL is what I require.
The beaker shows 200,mL
